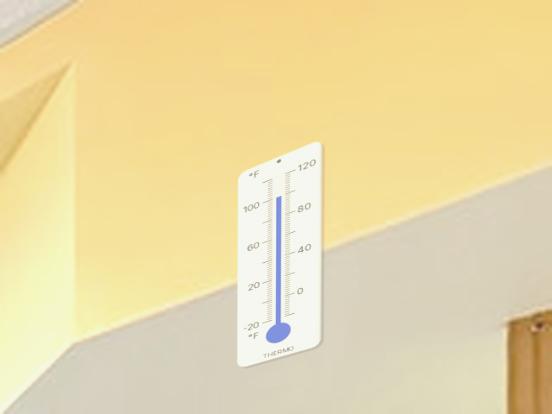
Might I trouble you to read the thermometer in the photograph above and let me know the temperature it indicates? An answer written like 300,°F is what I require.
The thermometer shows 100,°F
